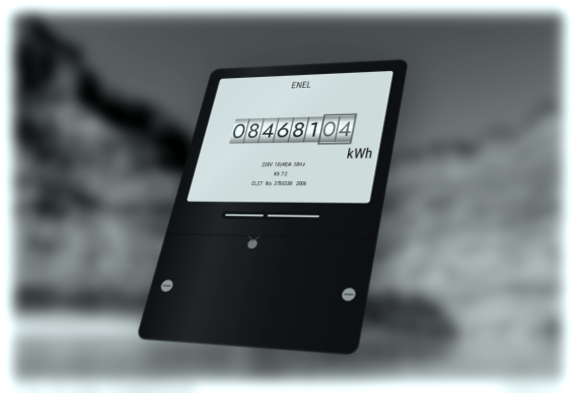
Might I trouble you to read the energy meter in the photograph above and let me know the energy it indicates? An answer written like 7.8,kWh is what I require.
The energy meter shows 84681.04,kWh
